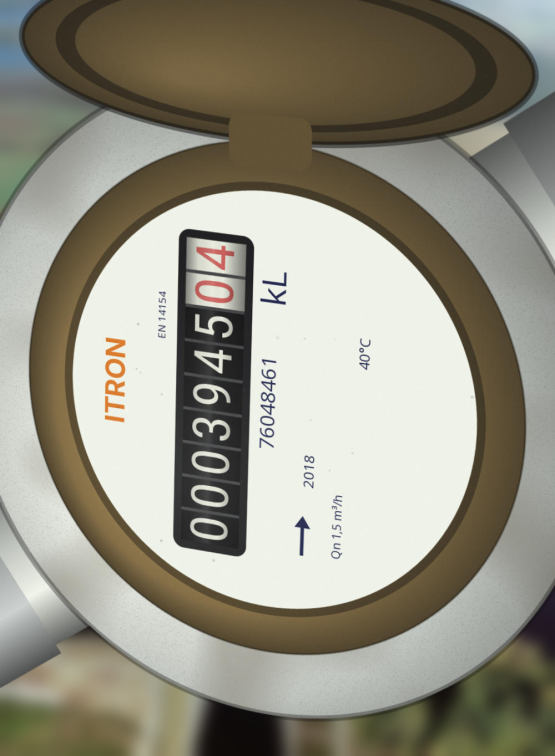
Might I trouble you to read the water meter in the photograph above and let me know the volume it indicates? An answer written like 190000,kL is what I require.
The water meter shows 3945.04,kL
